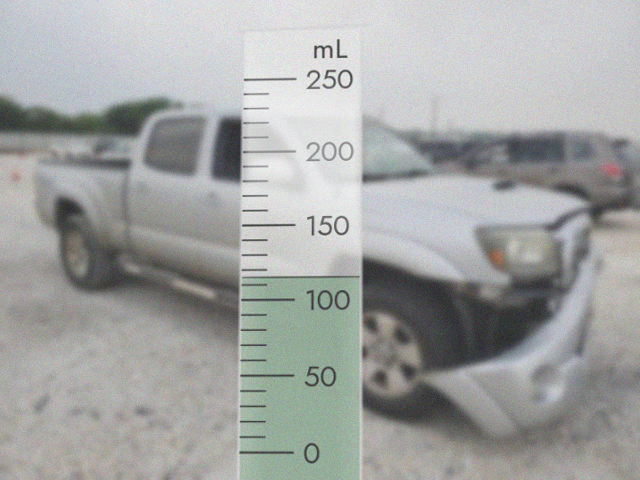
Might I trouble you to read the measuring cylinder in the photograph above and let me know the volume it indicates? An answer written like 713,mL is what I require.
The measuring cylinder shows 115,mL
